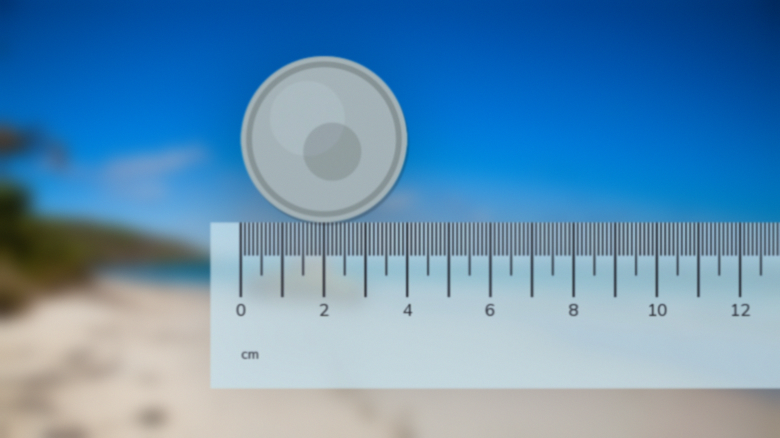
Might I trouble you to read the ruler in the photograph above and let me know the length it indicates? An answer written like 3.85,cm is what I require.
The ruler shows 4,cm
